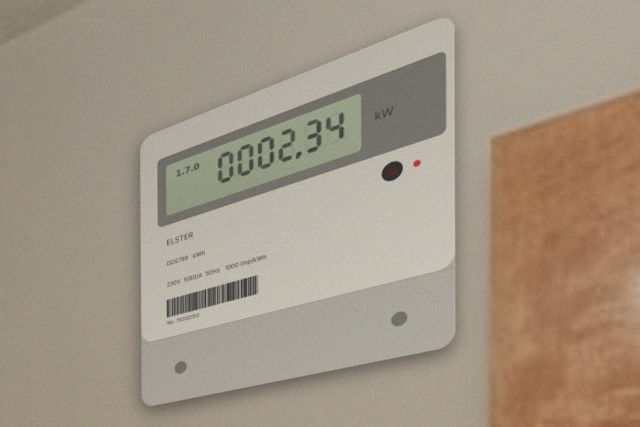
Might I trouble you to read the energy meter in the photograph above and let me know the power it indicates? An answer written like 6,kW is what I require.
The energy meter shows 2.34,kW
